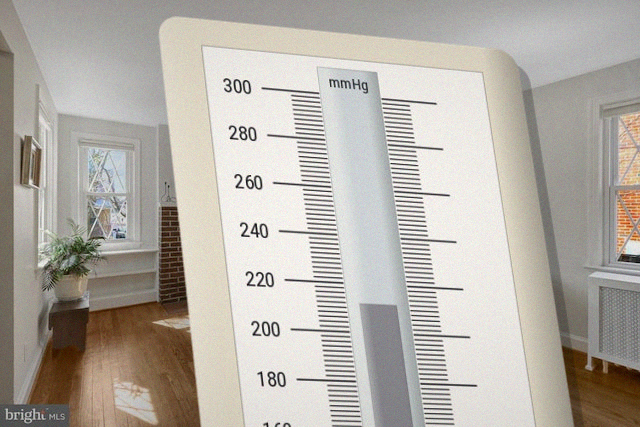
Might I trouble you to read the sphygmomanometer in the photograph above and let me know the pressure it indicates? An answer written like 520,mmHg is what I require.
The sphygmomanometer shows 212,mmHg
